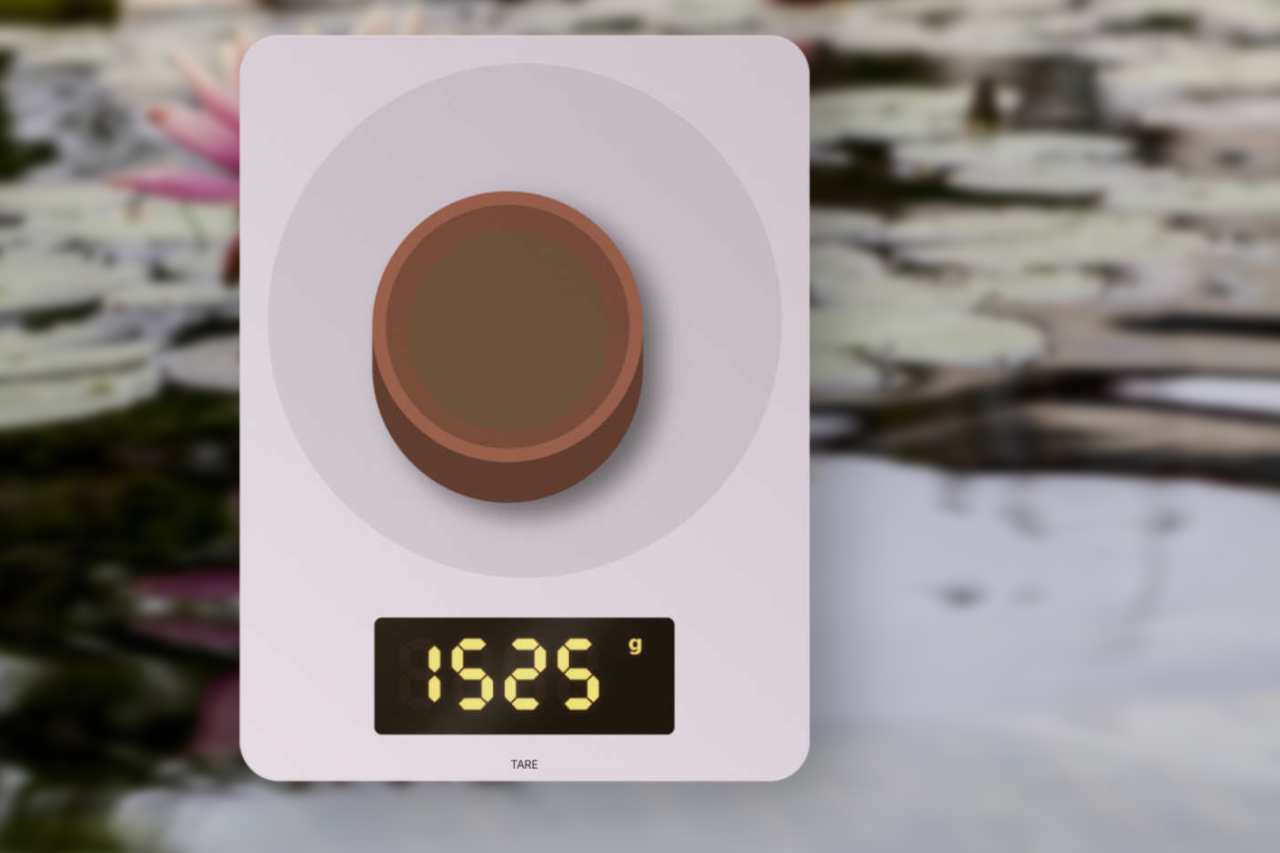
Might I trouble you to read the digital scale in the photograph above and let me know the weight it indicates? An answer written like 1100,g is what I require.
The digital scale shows 1525,g
